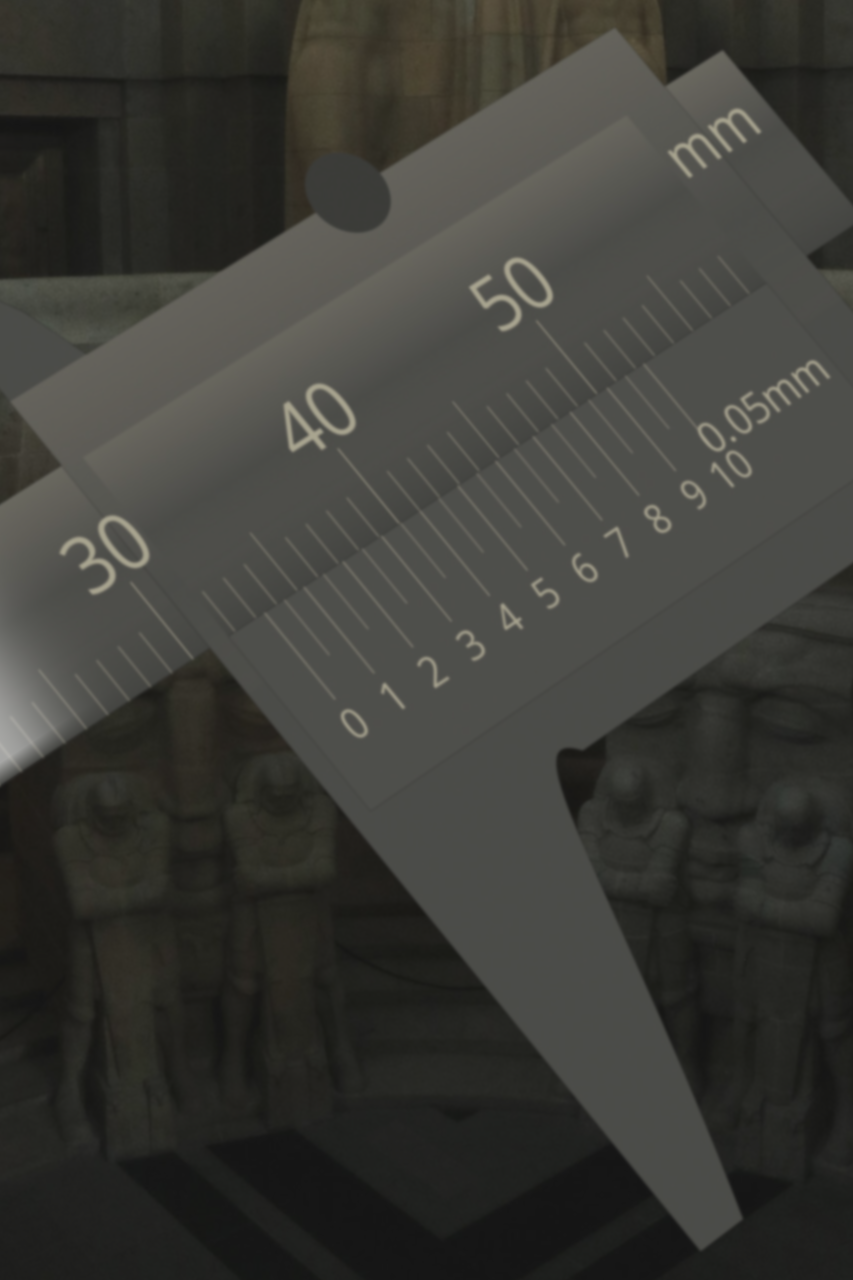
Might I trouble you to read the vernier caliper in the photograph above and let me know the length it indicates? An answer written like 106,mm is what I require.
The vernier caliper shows 33.4,mm
